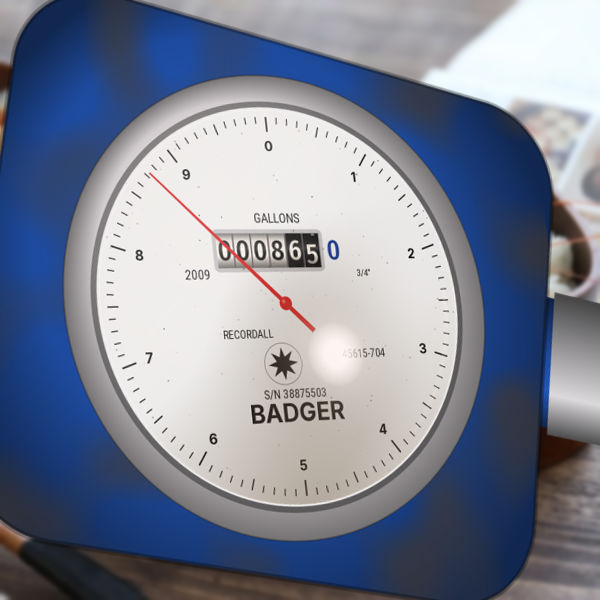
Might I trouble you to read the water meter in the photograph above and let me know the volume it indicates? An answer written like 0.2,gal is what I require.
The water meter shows 8648.7,gal
